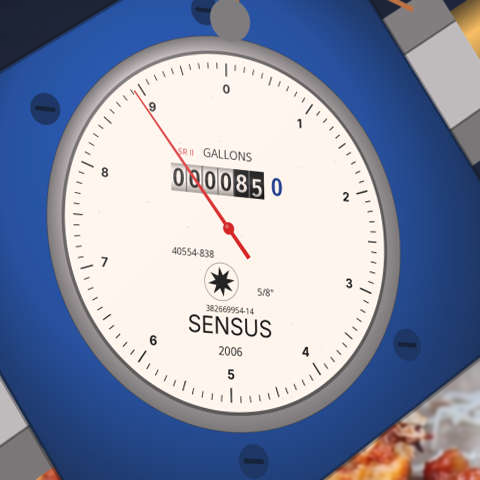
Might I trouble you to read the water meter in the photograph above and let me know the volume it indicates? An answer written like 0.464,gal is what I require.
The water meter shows 848.9,gal
